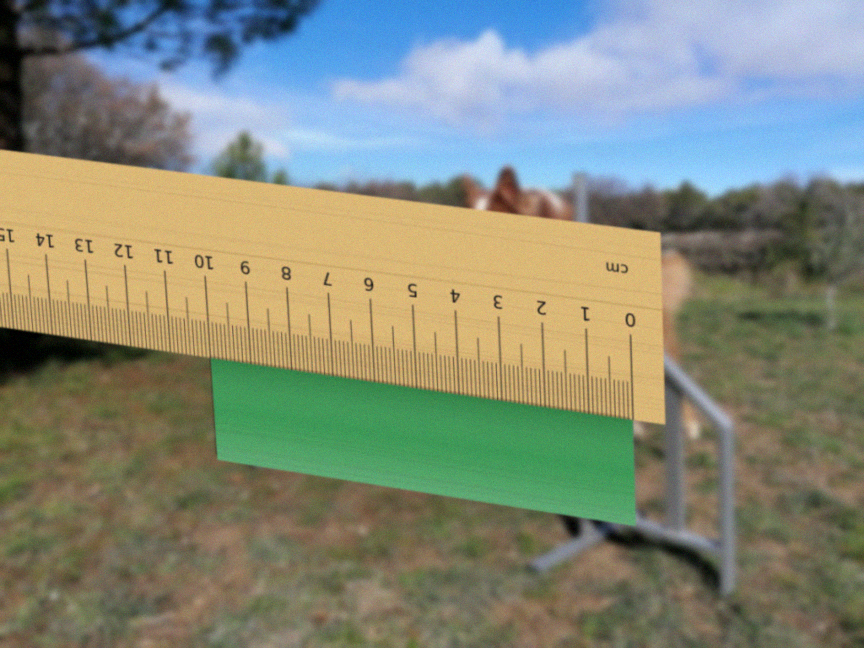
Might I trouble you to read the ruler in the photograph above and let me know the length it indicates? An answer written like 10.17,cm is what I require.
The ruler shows 10,cm
